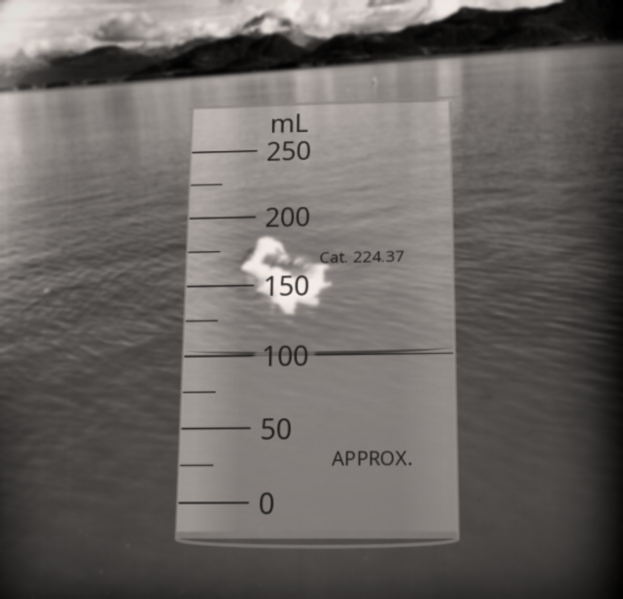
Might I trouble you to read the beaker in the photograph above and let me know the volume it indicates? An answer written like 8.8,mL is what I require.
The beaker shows 100,mL
